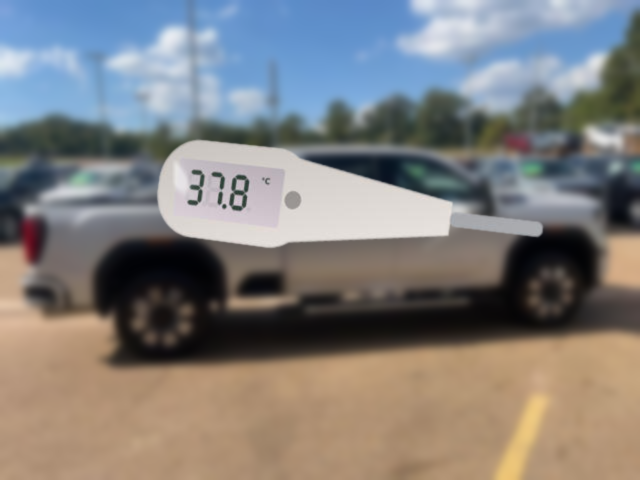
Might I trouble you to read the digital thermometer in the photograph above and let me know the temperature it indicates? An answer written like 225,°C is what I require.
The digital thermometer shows 37.8,°C
